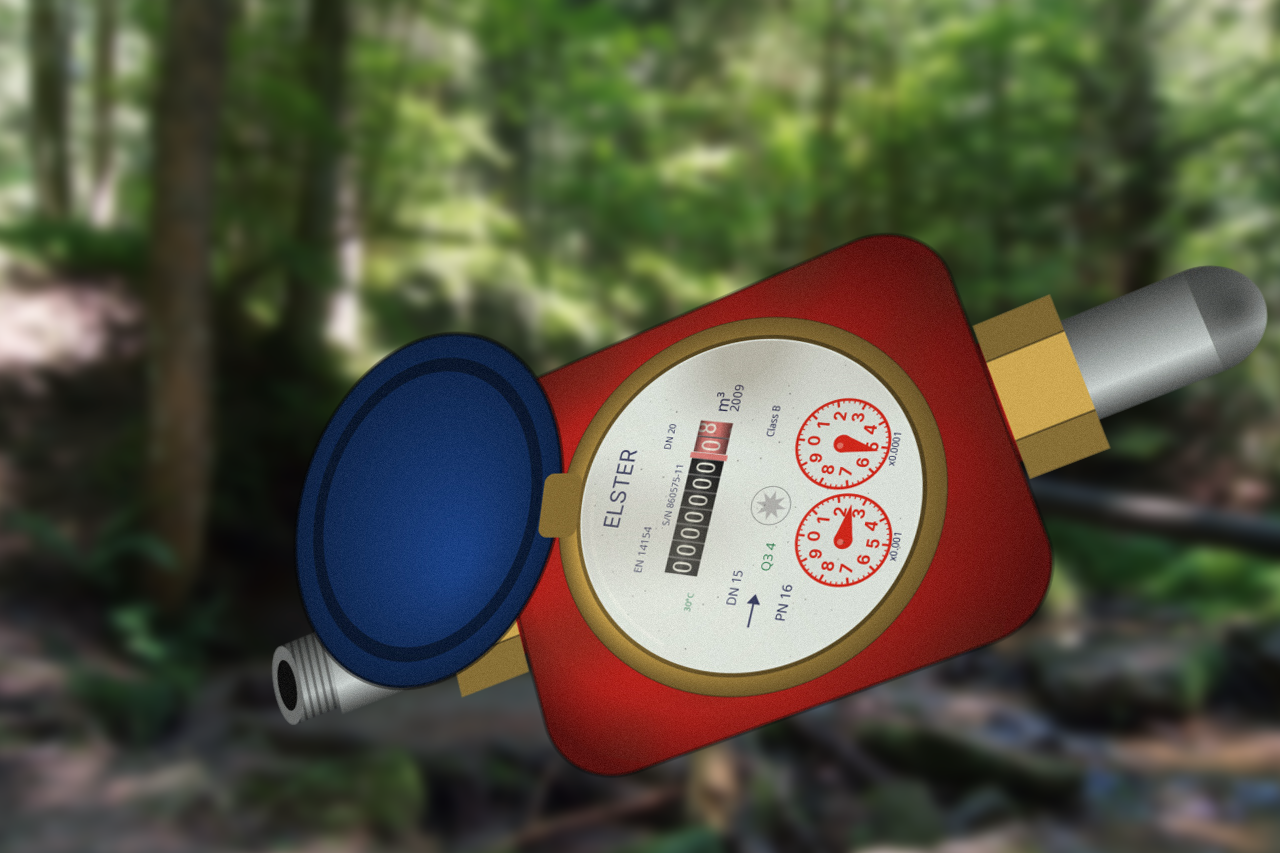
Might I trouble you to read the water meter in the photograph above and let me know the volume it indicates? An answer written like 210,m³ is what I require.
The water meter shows 0.0825,m³
